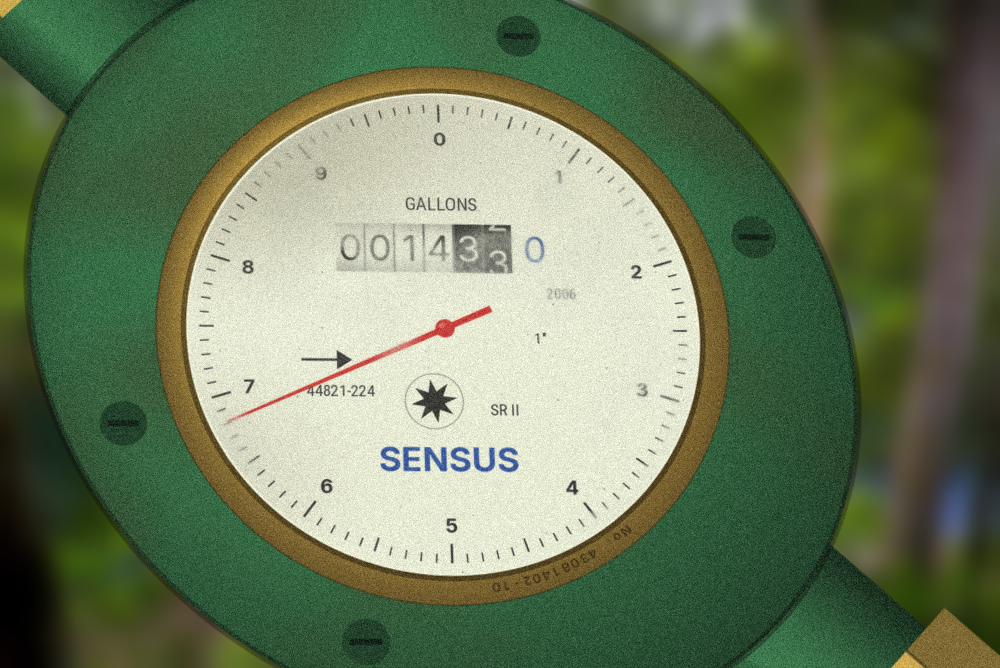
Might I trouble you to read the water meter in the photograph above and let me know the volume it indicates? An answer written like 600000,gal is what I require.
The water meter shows 14326.8,gal
